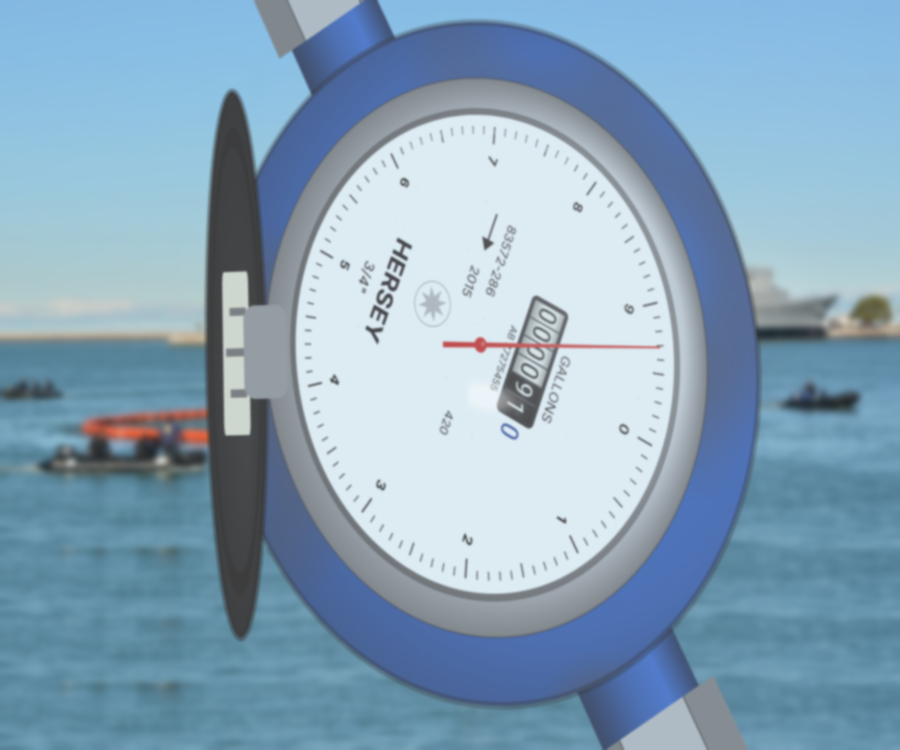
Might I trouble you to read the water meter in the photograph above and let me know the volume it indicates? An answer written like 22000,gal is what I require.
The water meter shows 909.3,gal
